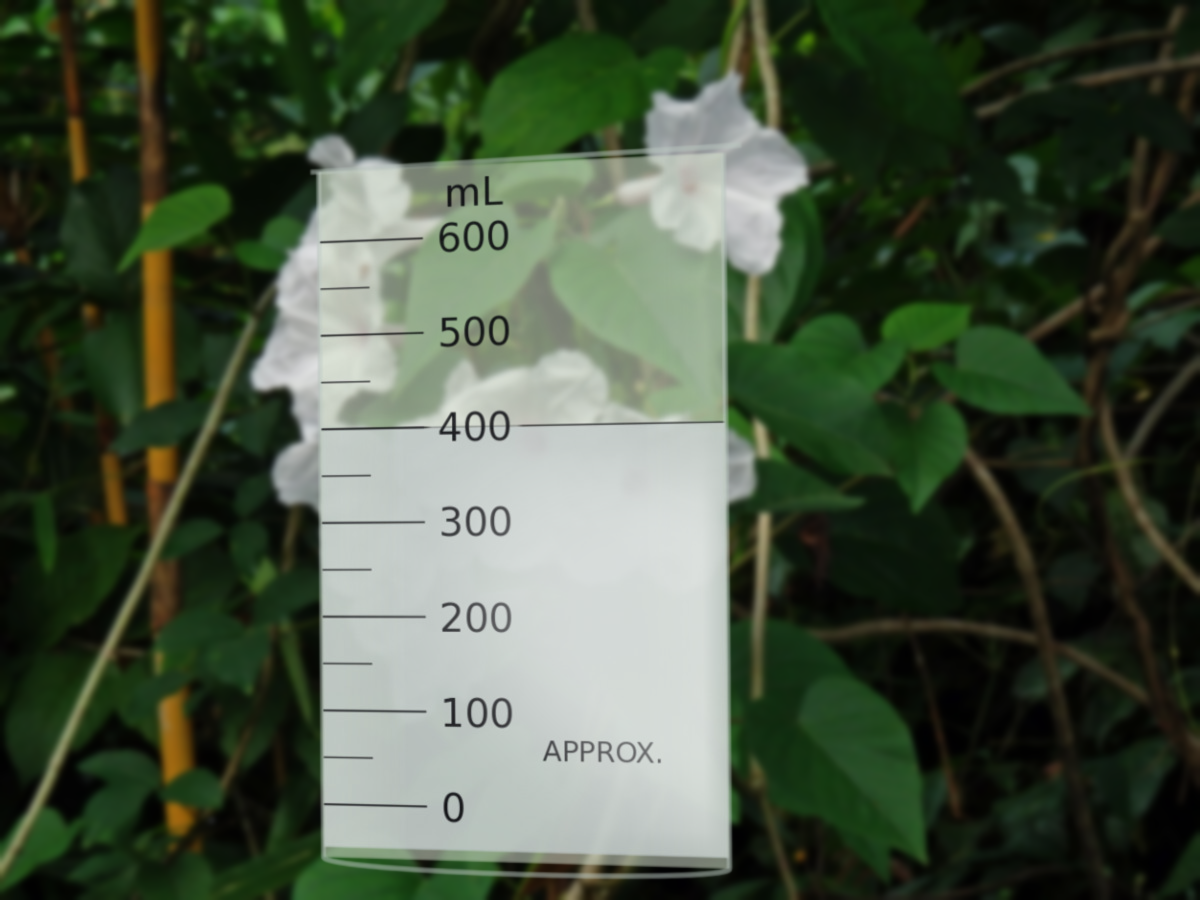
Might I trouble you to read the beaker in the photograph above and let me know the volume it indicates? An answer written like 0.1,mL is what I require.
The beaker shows 400,mL
